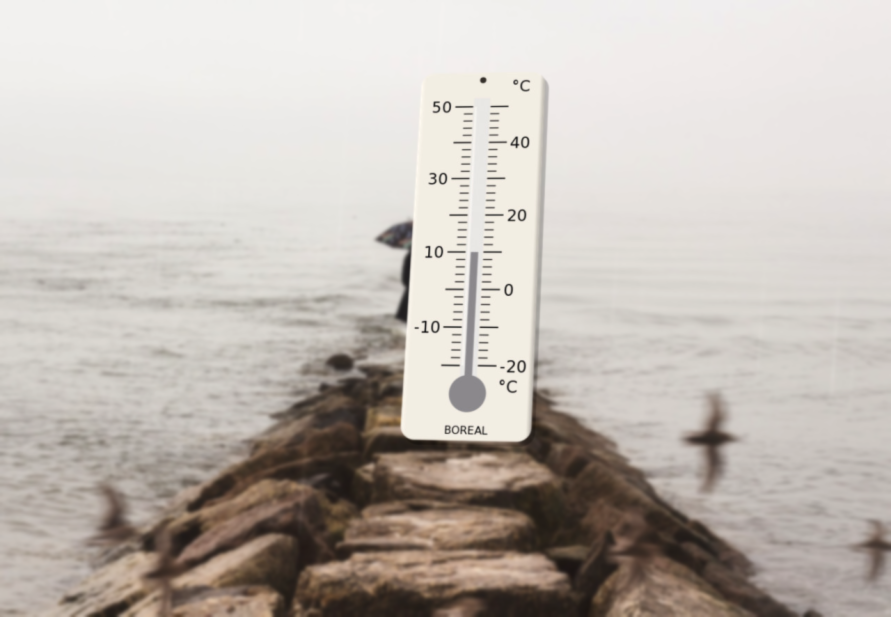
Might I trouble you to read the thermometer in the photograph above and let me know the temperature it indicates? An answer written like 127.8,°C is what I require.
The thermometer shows 10,°C
